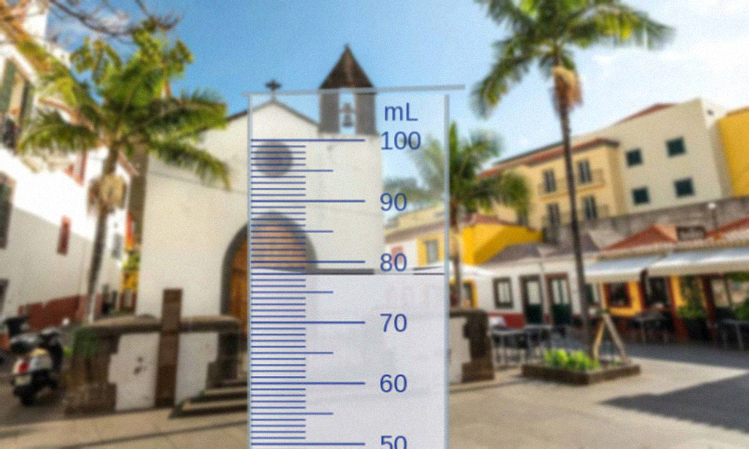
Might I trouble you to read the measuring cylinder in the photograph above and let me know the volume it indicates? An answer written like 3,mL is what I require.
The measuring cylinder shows 78,mL
